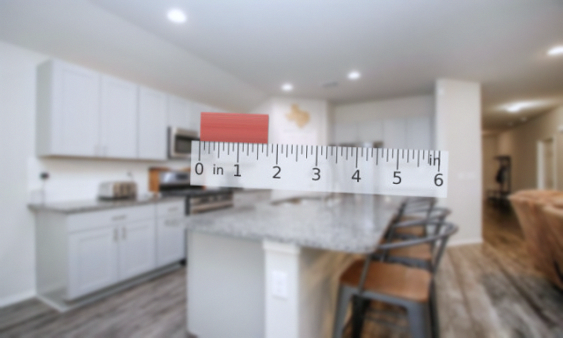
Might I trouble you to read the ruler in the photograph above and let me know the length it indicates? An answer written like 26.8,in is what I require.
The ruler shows 1.75,in
